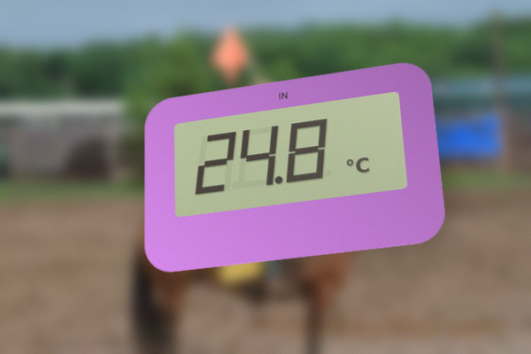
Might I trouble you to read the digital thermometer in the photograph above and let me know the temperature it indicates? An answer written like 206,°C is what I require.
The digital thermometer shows 24.8,°C
